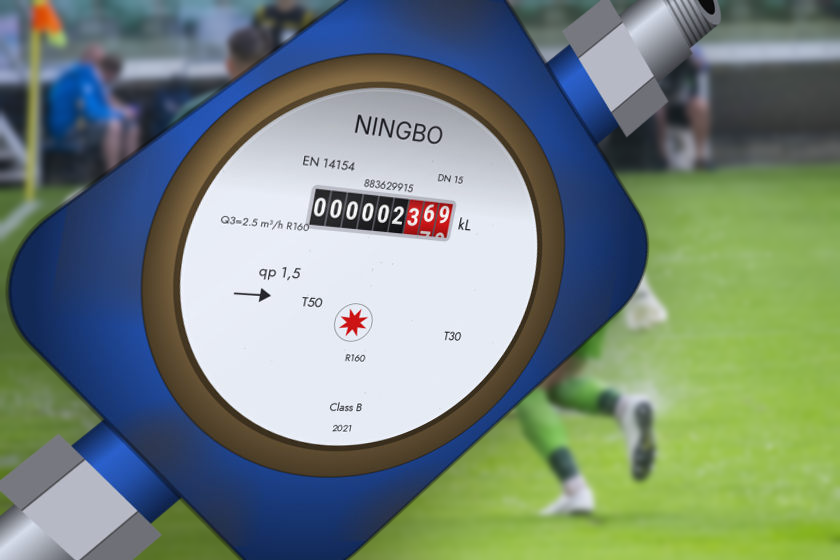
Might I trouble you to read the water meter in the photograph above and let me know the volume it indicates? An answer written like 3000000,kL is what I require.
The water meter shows 2.369,kL
